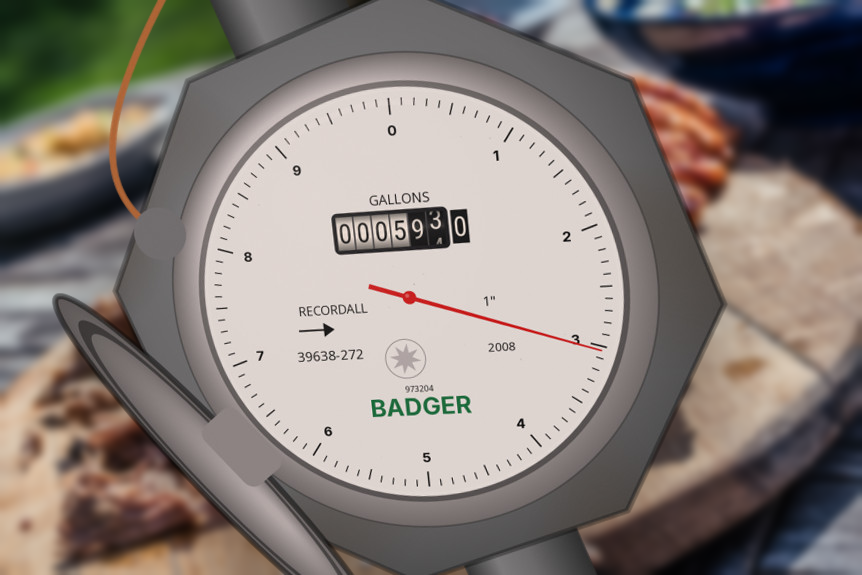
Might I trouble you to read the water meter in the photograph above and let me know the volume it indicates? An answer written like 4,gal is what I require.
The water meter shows 5933.0,gal
